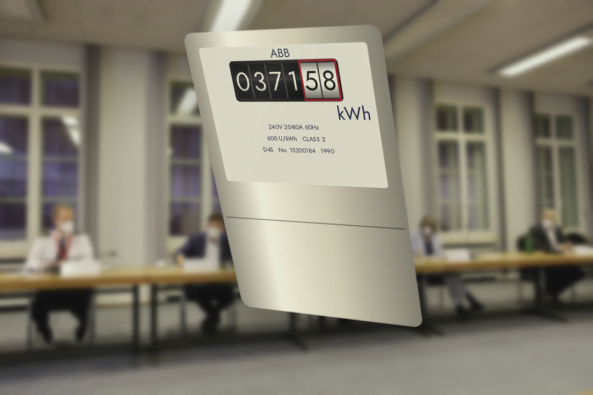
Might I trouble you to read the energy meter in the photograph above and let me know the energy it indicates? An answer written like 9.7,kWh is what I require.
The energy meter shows 371.58,kWh
